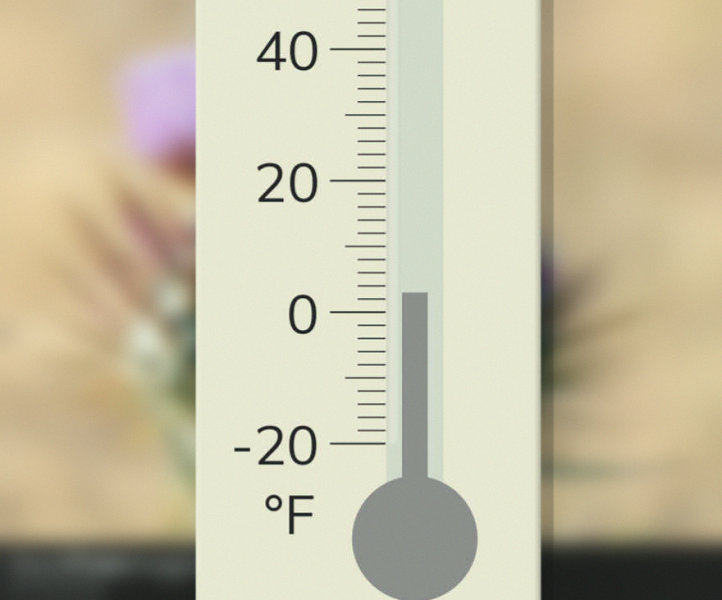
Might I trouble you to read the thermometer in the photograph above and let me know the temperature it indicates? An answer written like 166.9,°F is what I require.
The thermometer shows 3,°F
